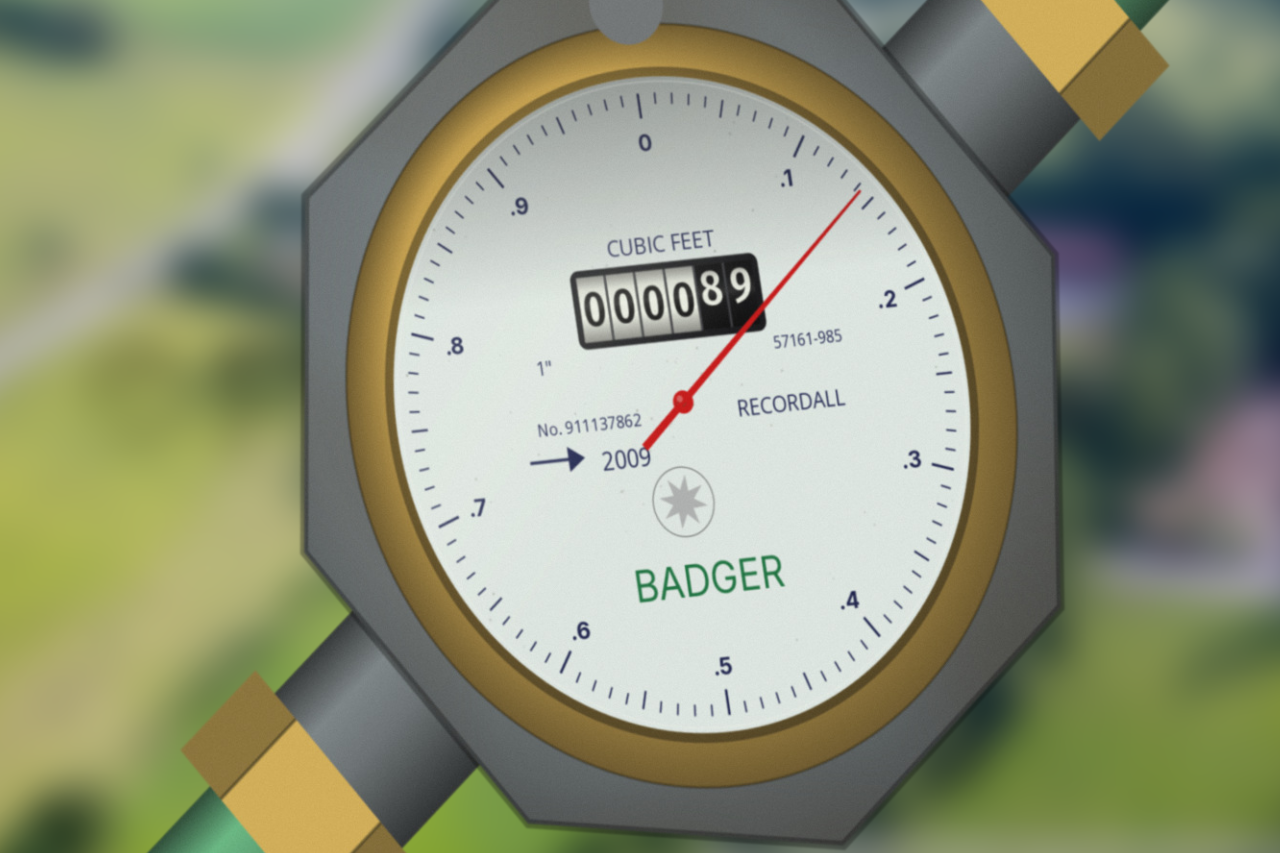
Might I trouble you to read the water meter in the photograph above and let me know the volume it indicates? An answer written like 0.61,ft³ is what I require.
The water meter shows 89.14,ft³
